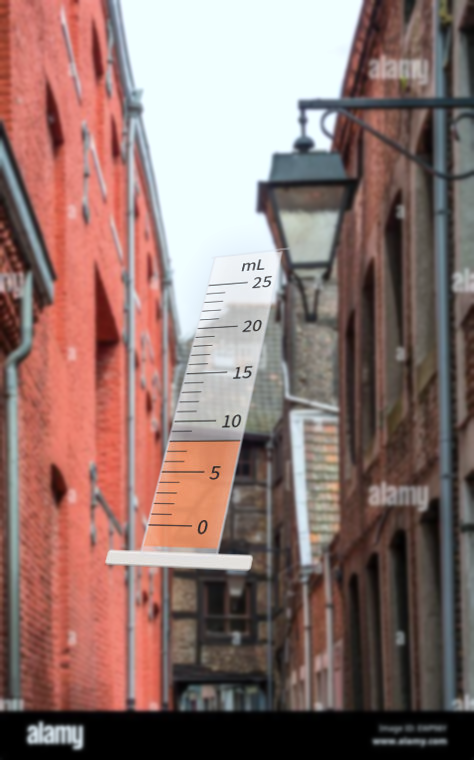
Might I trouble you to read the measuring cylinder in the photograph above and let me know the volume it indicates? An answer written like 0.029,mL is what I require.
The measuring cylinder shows 8,mL
